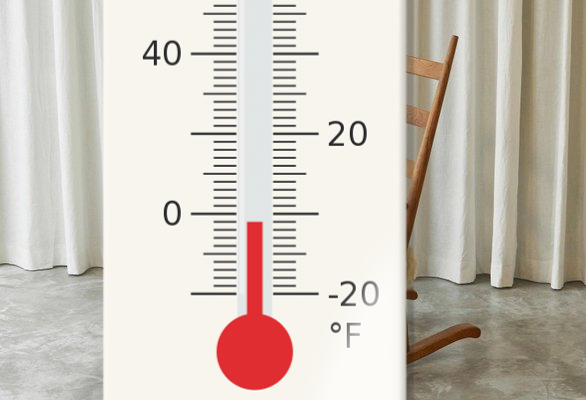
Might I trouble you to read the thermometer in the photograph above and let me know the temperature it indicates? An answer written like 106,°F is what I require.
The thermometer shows -2,°F
